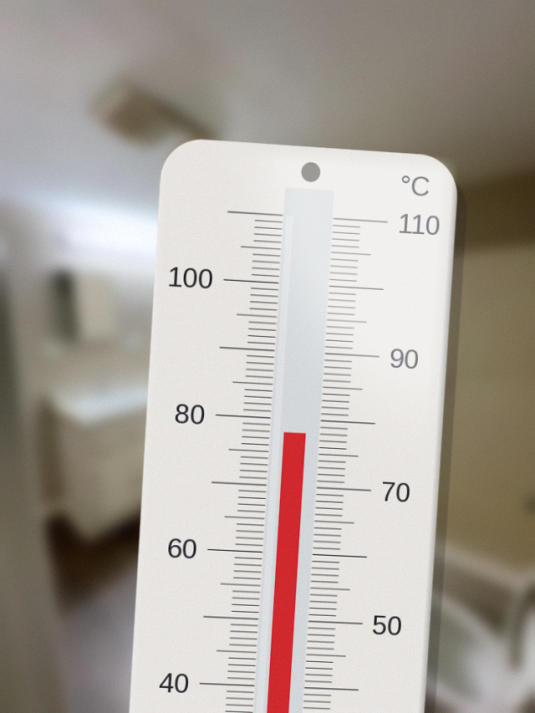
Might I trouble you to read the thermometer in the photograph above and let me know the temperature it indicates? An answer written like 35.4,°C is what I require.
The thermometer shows 78,°C
